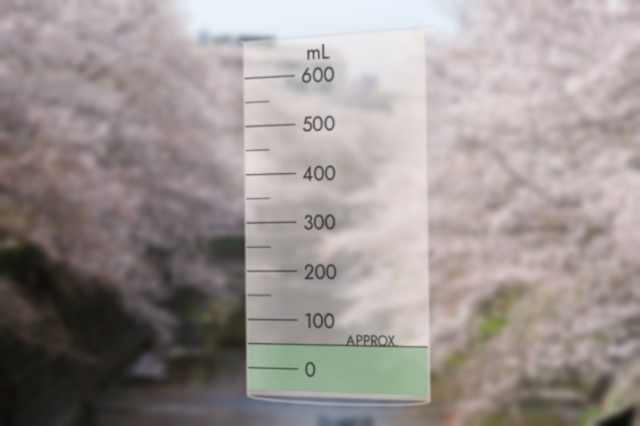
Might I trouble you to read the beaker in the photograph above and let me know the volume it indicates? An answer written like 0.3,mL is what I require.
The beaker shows 50,mL
